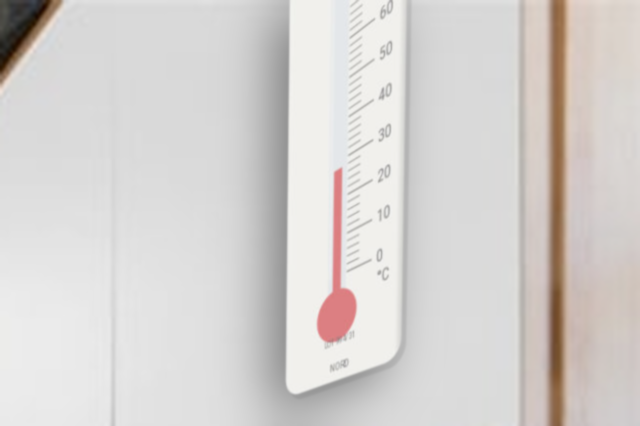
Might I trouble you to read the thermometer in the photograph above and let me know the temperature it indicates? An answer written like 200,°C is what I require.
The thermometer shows 28,°C
